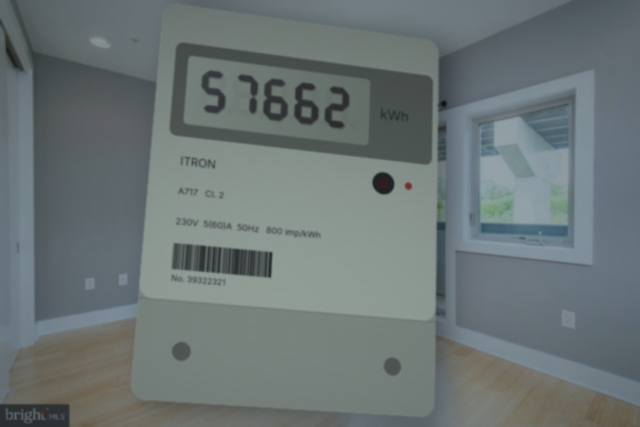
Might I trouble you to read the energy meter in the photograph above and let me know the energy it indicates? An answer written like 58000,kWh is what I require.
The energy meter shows 57662,kWh
